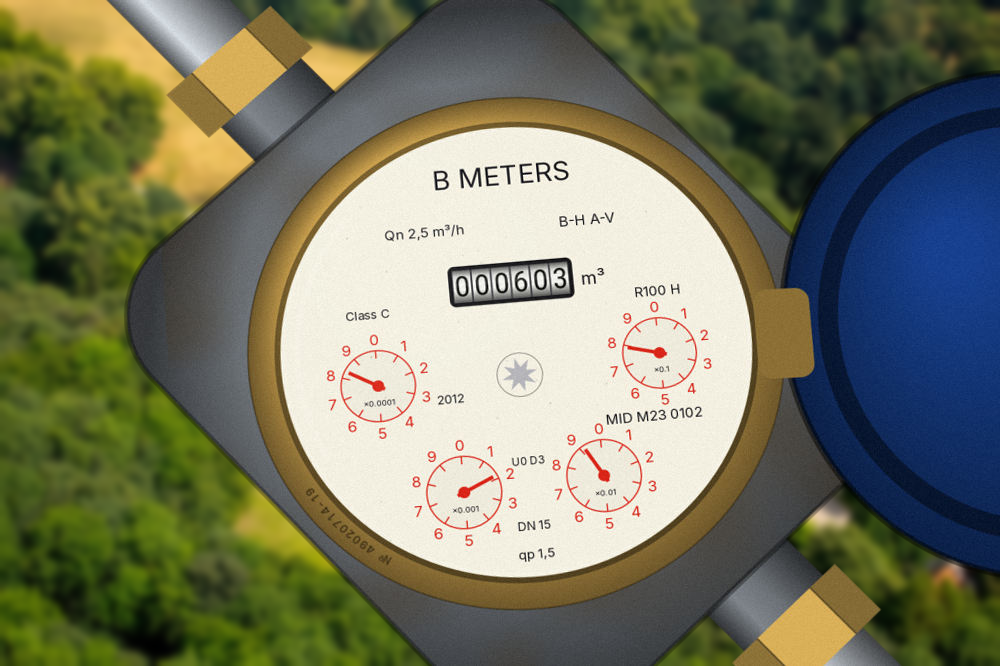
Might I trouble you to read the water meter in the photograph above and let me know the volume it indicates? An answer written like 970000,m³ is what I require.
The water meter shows 603.7918,m³
